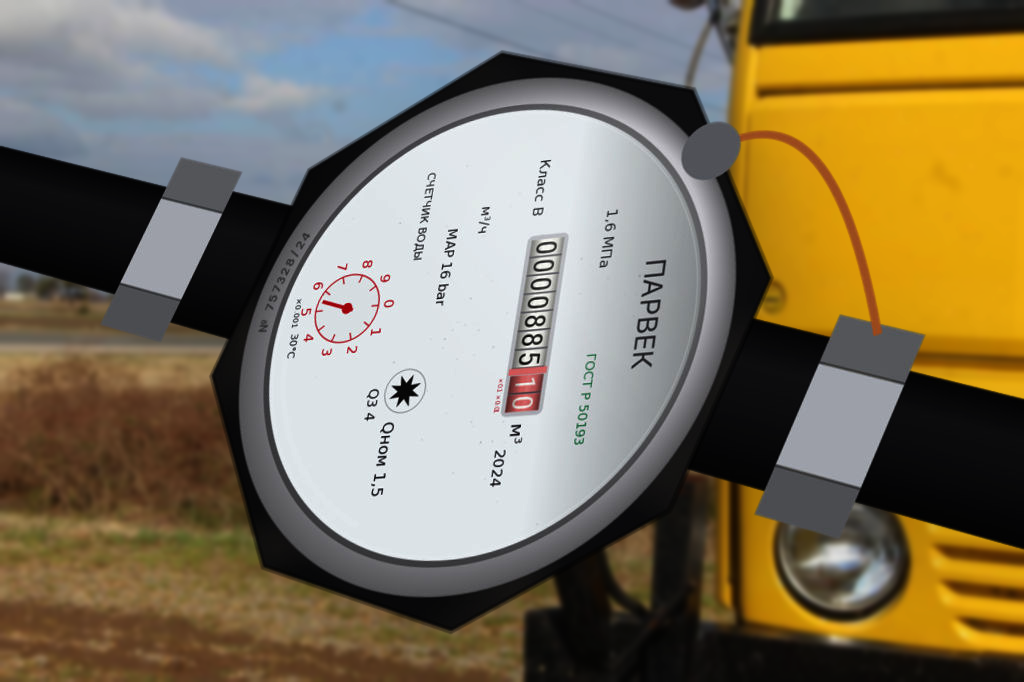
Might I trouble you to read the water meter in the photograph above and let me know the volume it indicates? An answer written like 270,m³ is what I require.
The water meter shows 885.105,m³
